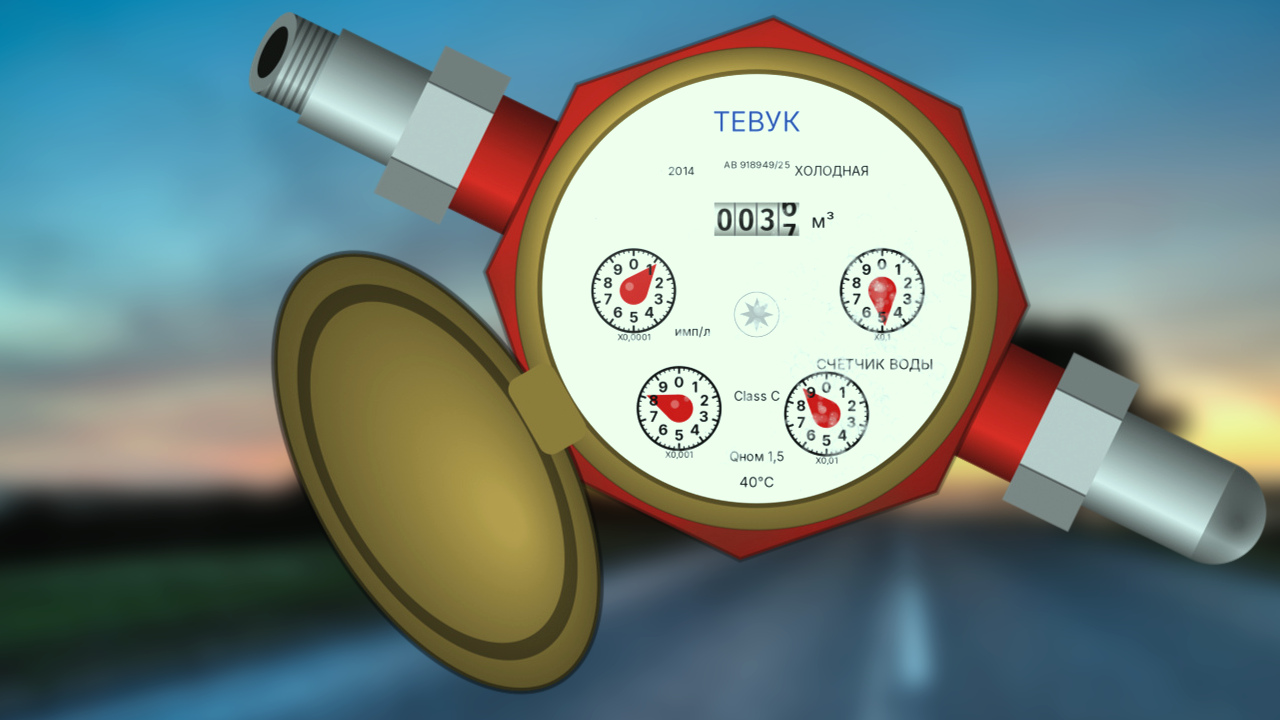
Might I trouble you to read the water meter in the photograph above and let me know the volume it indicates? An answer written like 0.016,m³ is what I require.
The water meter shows 36.4881,m³
